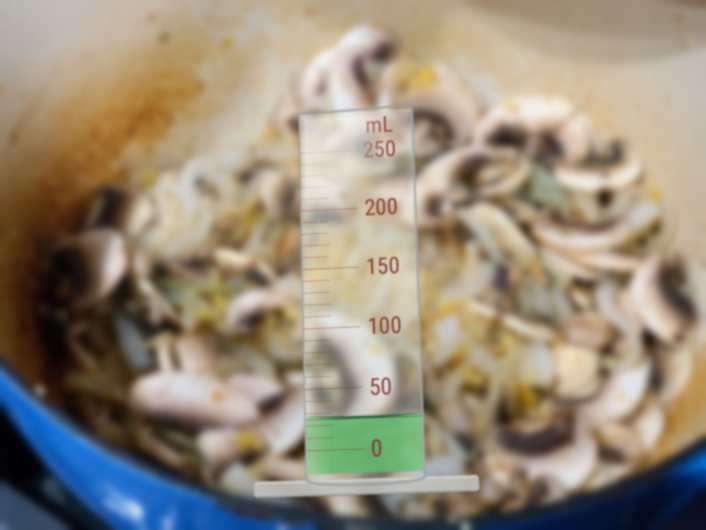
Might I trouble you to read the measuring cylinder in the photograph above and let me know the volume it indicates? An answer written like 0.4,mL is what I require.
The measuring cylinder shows 25,mL
